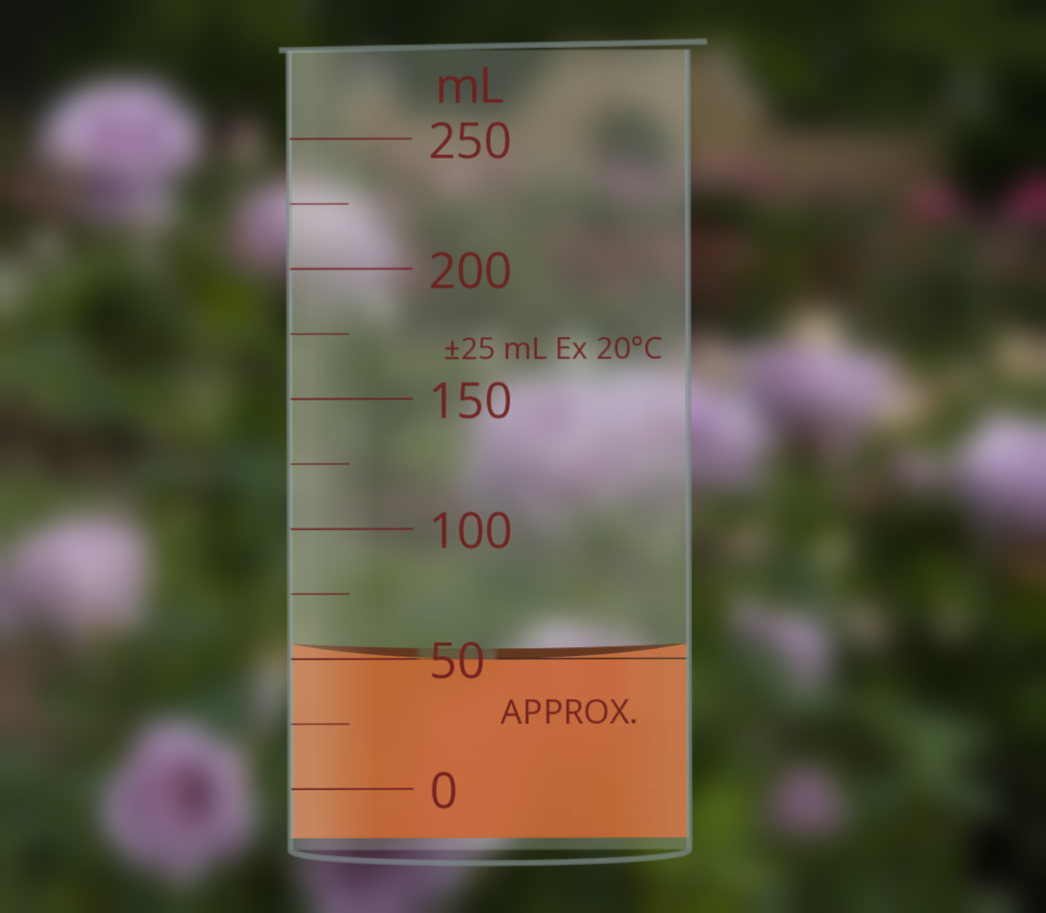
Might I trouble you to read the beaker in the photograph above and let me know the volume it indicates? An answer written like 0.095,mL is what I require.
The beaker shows 50,mL
